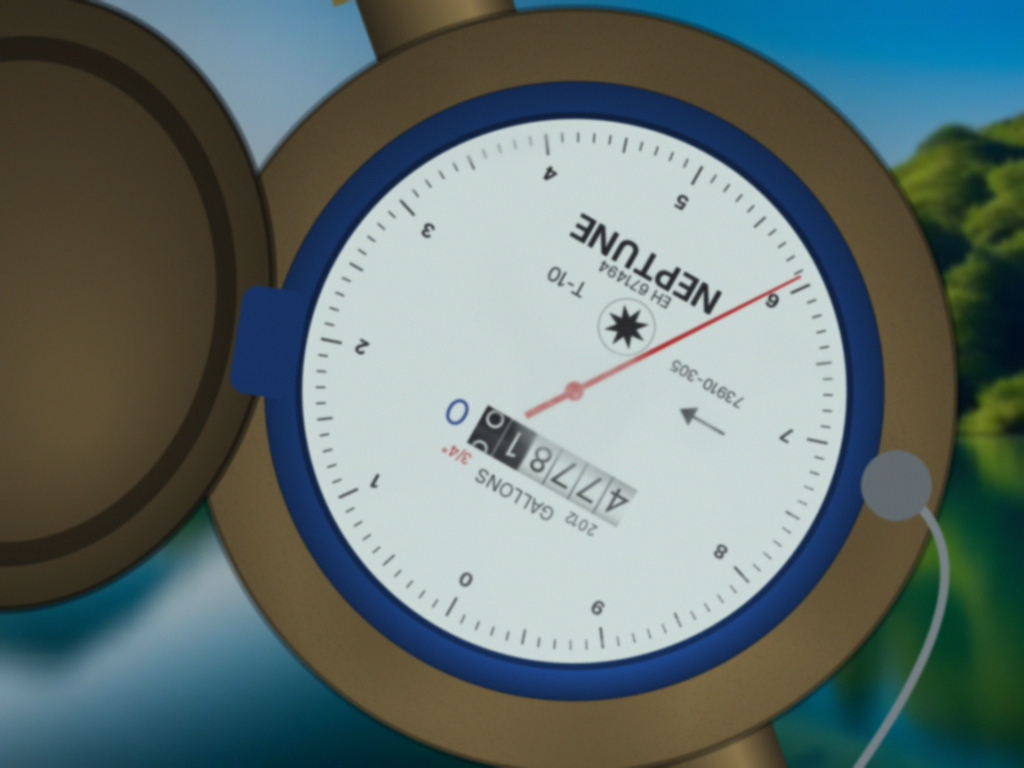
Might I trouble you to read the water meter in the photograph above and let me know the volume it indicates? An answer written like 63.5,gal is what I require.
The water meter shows 4778185.9,gal
